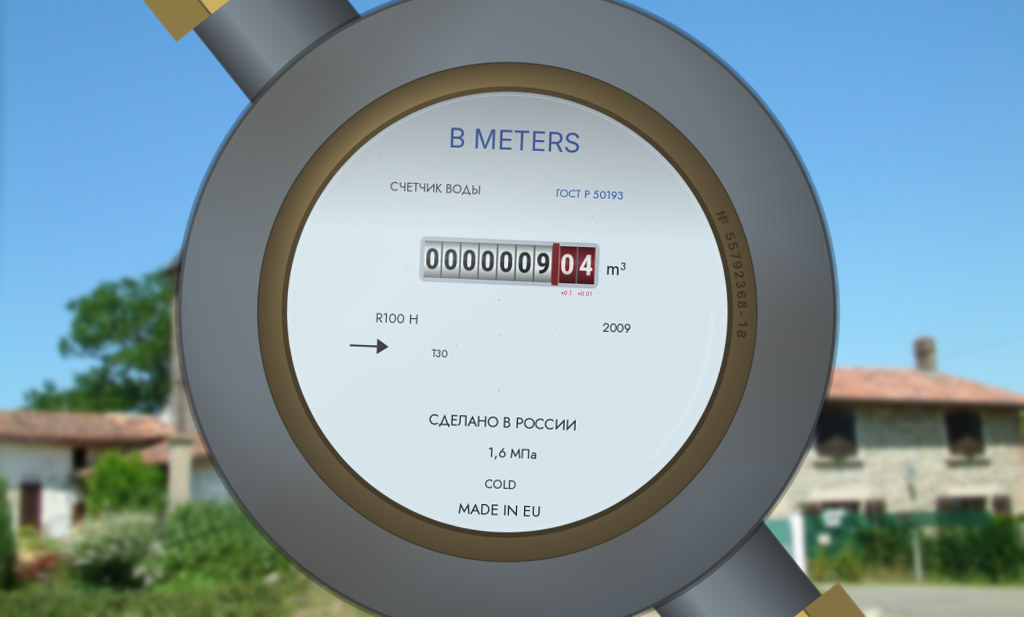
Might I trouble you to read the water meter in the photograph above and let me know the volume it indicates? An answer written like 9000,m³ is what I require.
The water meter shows 9.04,m³
